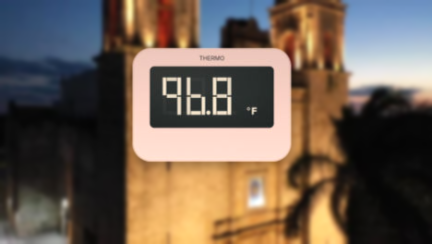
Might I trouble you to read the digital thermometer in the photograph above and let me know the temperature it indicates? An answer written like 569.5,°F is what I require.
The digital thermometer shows 96.8,°F
